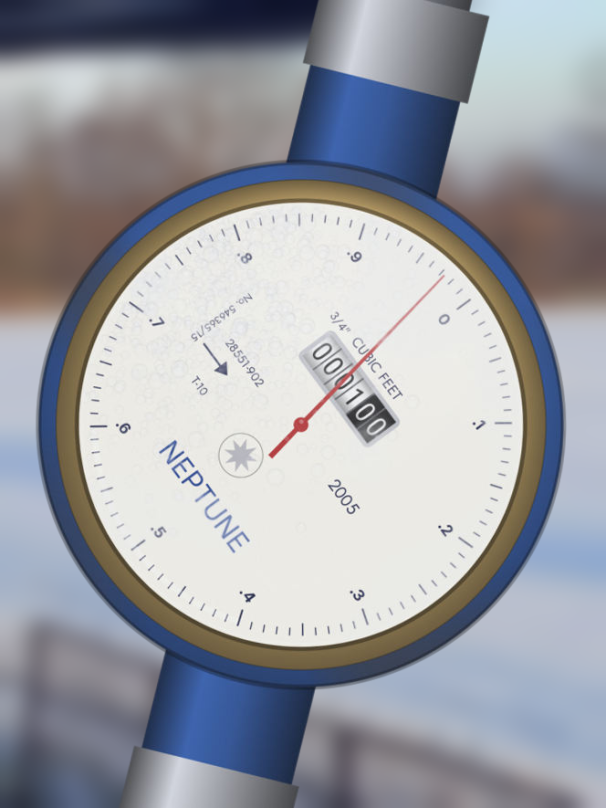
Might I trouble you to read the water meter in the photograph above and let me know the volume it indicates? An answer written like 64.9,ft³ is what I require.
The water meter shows 99.97,ft³
